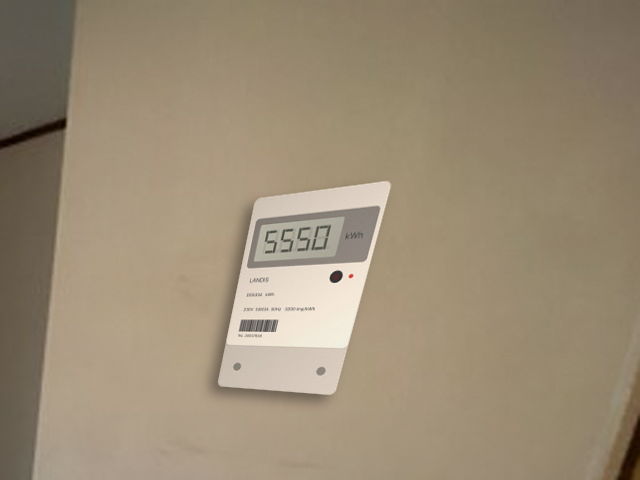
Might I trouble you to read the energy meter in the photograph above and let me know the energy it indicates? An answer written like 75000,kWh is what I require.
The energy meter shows 5550,kWh
